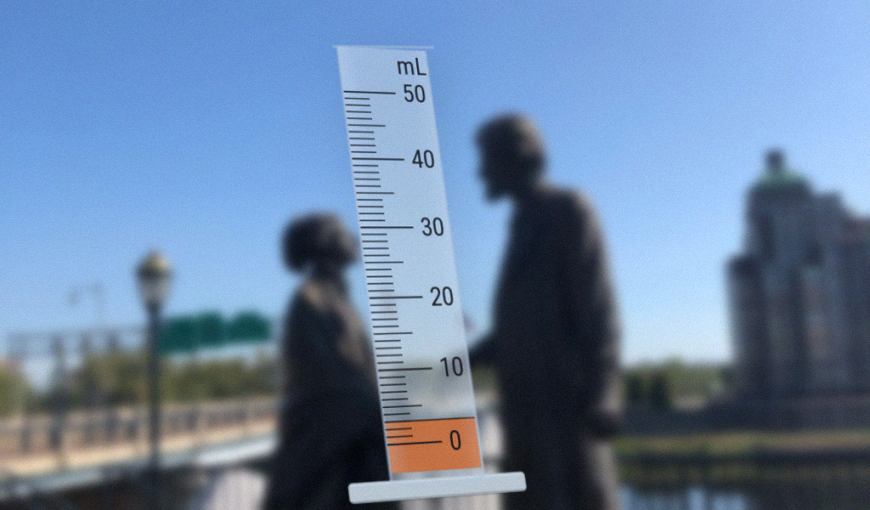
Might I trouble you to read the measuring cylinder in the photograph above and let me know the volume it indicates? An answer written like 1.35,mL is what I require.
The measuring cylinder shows 3,mL
